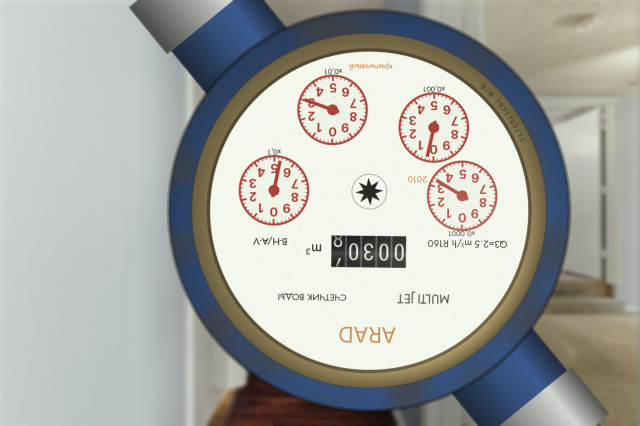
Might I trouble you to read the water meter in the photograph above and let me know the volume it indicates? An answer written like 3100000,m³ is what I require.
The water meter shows 307.5303,m³
